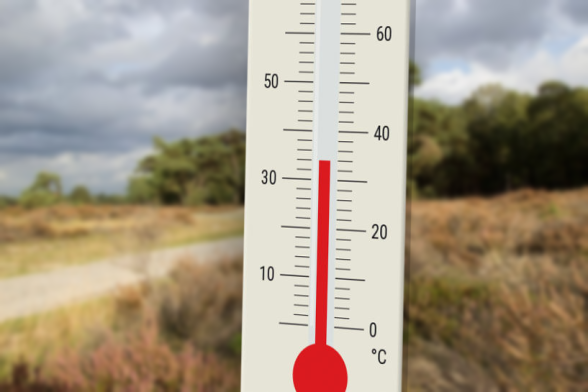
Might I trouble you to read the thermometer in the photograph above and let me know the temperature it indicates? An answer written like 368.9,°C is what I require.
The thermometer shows 34,°C
